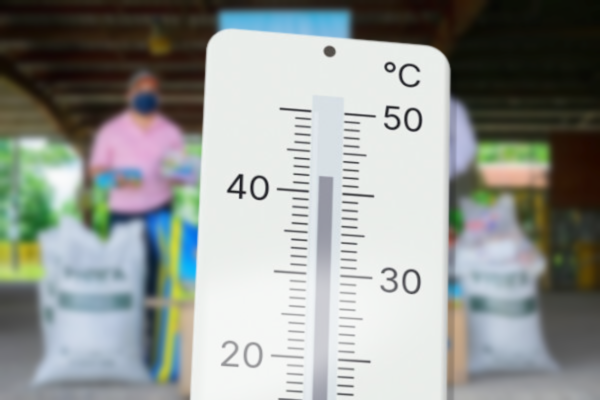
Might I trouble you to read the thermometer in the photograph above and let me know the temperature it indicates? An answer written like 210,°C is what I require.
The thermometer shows 42,°C
